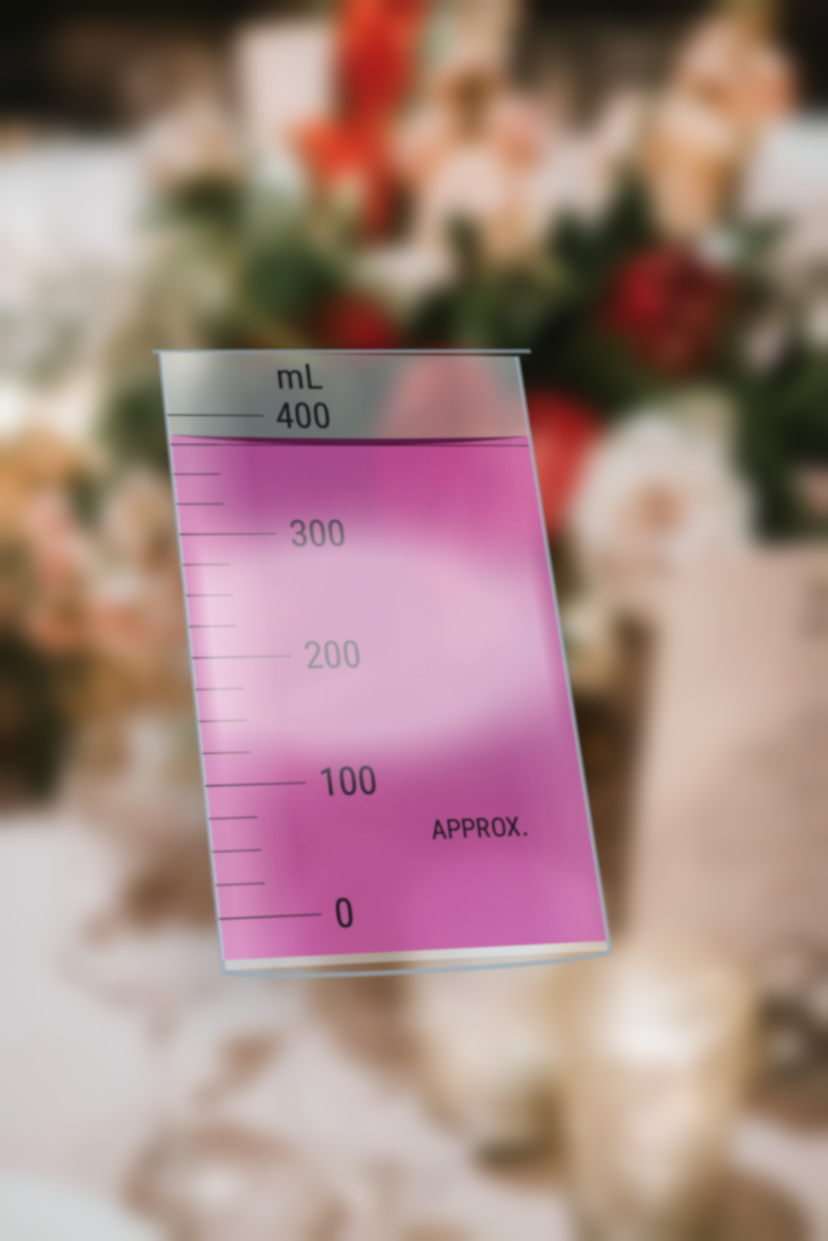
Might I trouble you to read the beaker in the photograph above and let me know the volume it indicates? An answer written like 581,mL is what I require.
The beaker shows 375,mL
